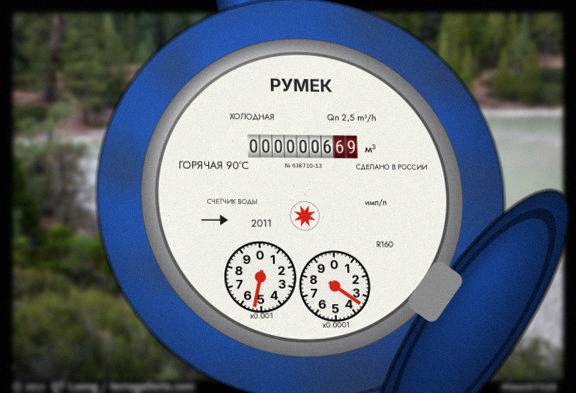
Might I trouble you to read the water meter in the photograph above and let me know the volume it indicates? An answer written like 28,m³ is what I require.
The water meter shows 6.6953,m³
